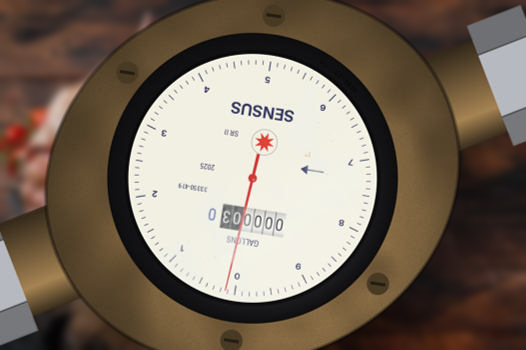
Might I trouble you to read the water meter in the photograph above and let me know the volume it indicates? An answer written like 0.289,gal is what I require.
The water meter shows 30.1,gal
